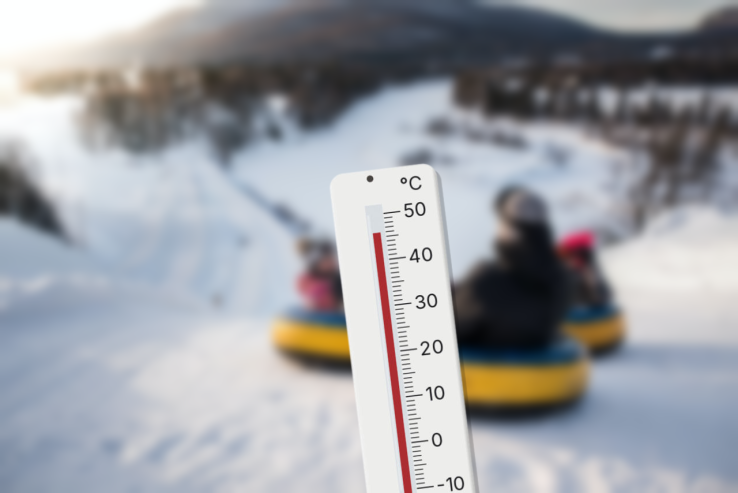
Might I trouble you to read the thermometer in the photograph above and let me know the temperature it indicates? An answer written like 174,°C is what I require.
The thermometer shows 46,°C
